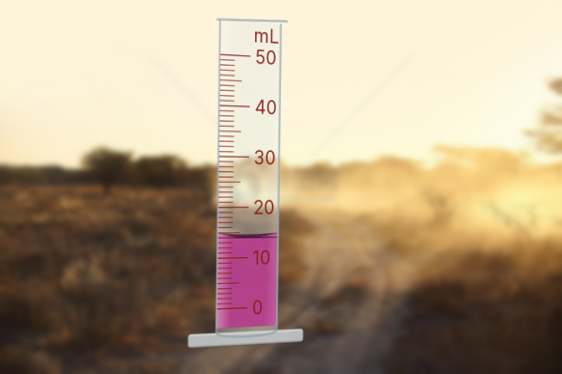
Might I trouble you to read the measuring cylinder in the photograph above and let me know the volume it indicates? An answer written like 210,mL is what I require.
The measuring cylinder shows 14,mL
